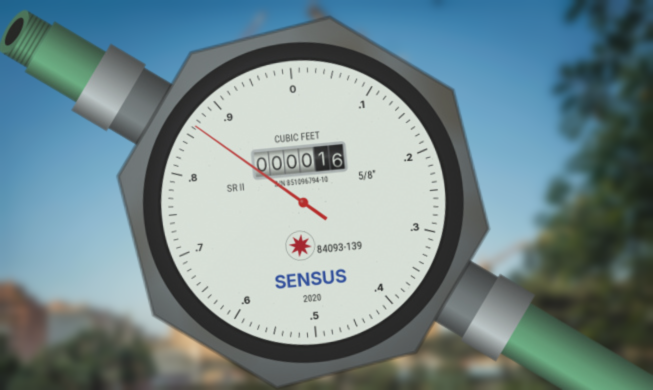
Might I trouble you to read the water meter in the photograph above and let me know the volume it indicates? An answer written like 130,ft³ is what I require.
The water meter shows 15.86,ft³
